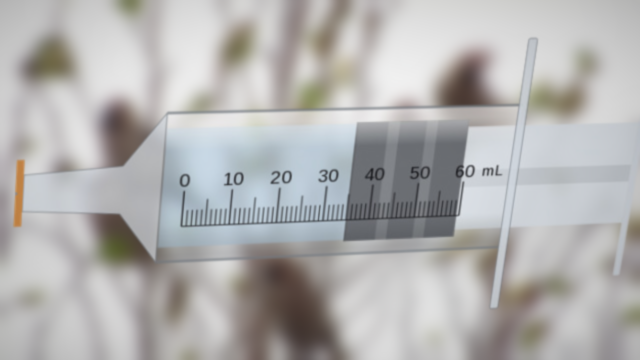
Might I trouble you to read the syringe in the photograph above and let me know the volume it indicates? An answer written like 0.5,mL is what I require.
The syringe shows 35,mL
